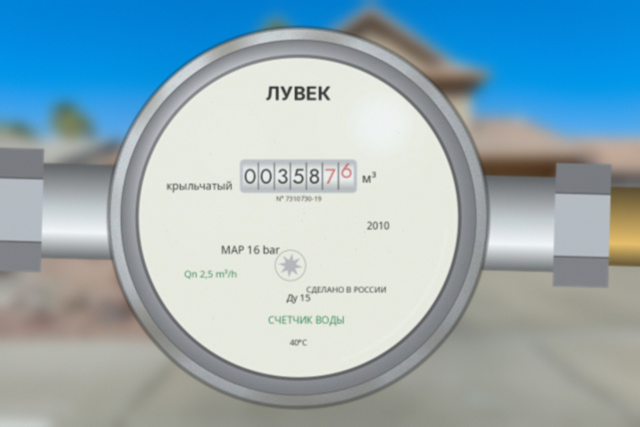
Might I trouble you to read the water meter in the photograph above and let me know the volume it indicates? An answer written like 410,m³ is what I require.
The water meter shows 358.76,m³
